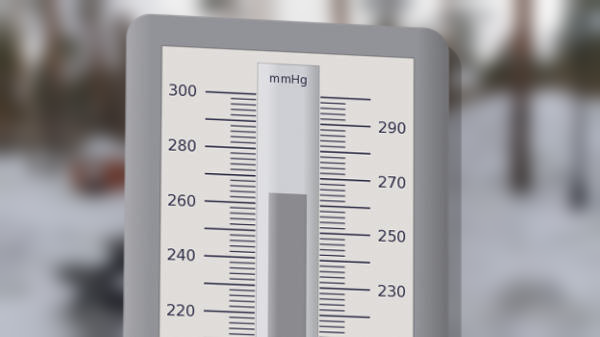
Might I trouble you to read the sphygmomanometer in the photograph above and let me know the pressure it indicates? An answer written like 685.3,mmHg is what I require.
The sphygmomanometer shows 264,mmHg
